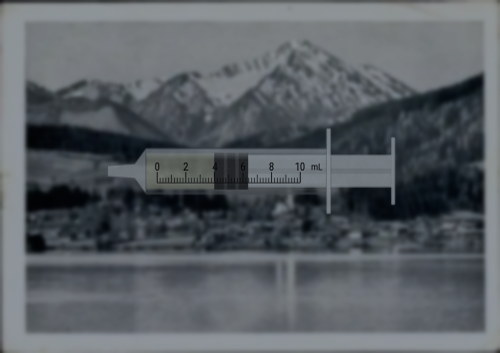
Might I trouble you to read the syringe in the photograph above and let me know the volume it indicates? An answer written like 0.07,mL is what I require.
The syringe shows 4,mL
